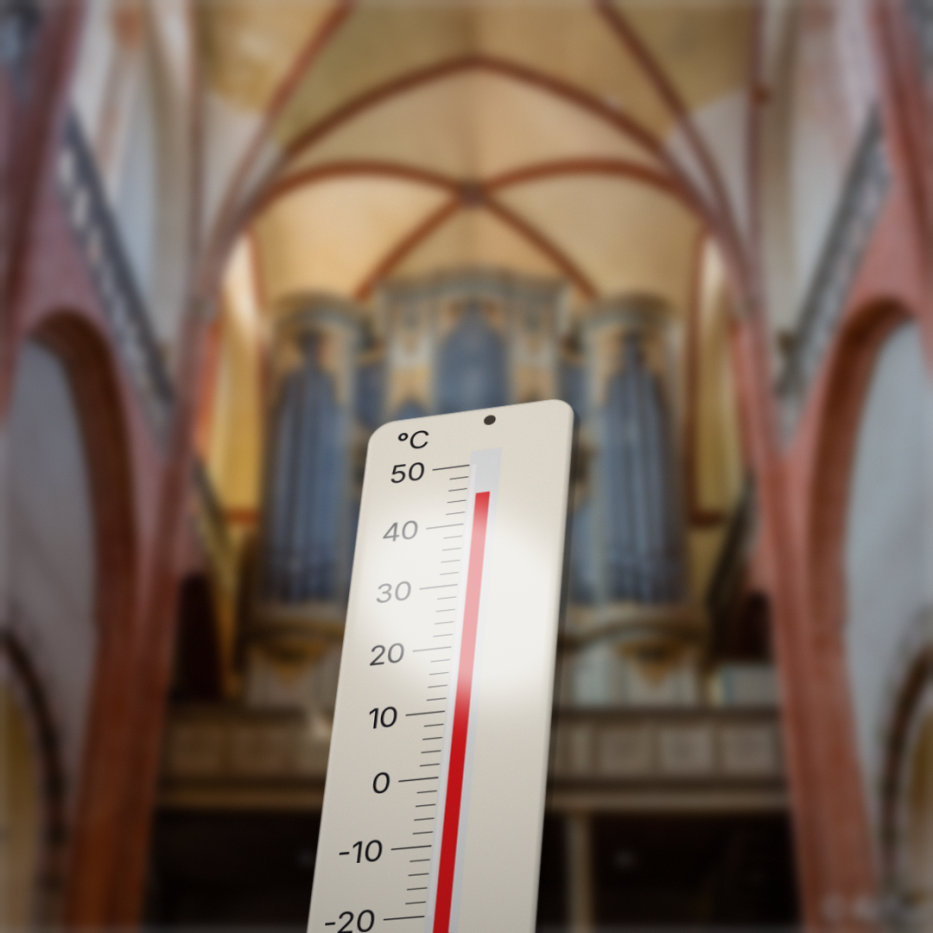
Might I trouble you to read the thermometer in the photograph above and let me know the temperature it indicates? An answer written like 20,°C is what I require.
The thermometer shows 45,°C
